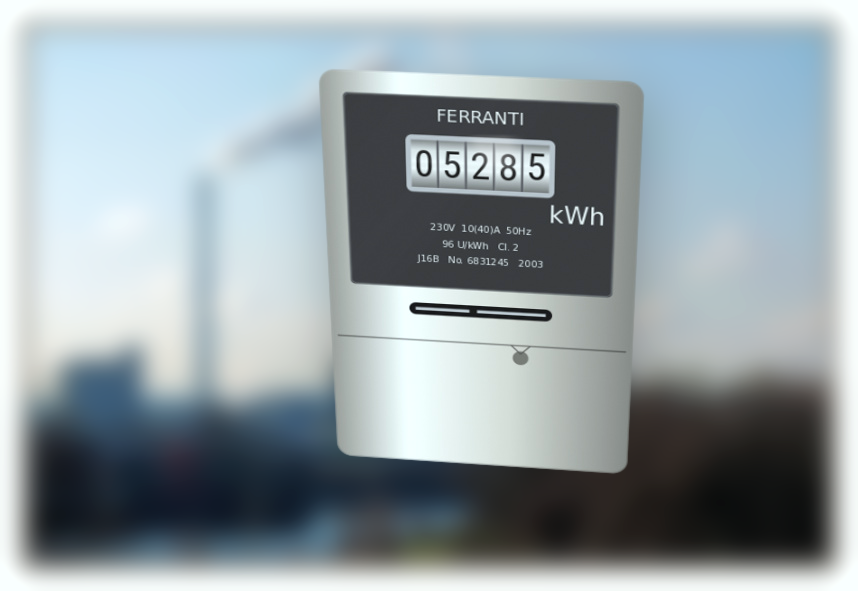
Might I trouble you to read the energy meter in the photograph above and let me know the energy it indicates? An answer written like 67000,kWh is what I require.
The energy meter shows 5285,kWh
